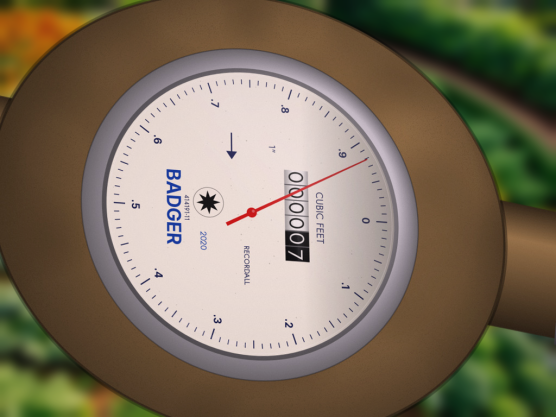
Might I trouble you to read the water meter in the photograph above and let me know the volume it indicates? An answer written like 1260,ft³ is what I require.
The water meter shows 6.92,ft³
